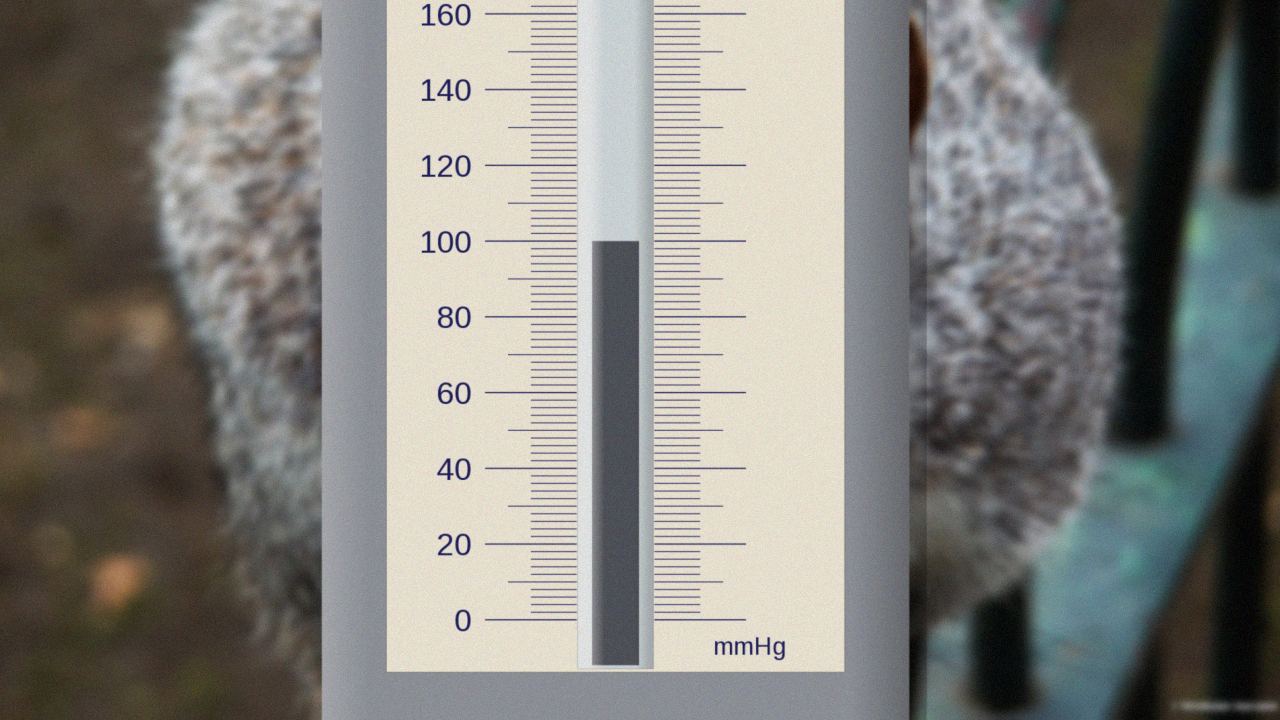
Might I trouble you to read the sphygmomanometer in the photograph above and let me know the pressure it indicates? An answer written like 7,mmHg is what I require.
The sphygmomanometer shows 100,mmHg
